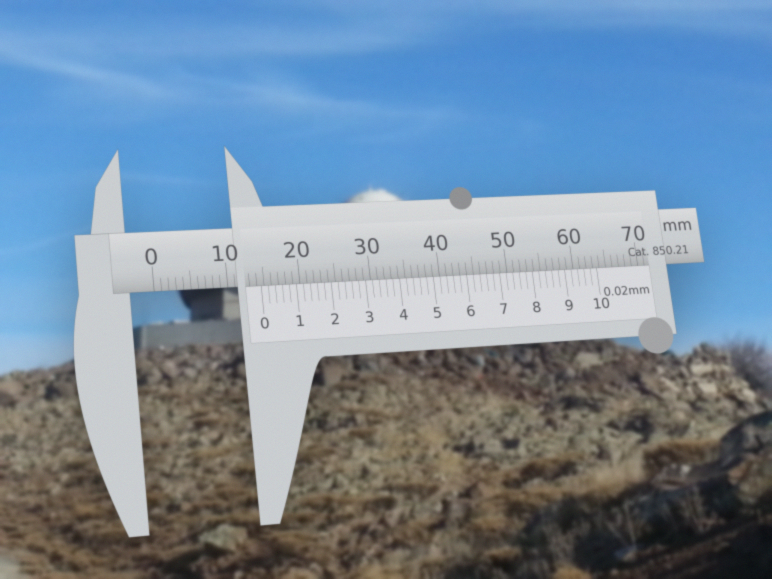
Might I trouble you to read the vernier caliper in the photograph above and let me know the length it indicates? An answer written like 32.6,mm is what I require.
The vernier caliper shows 14.6,mm
